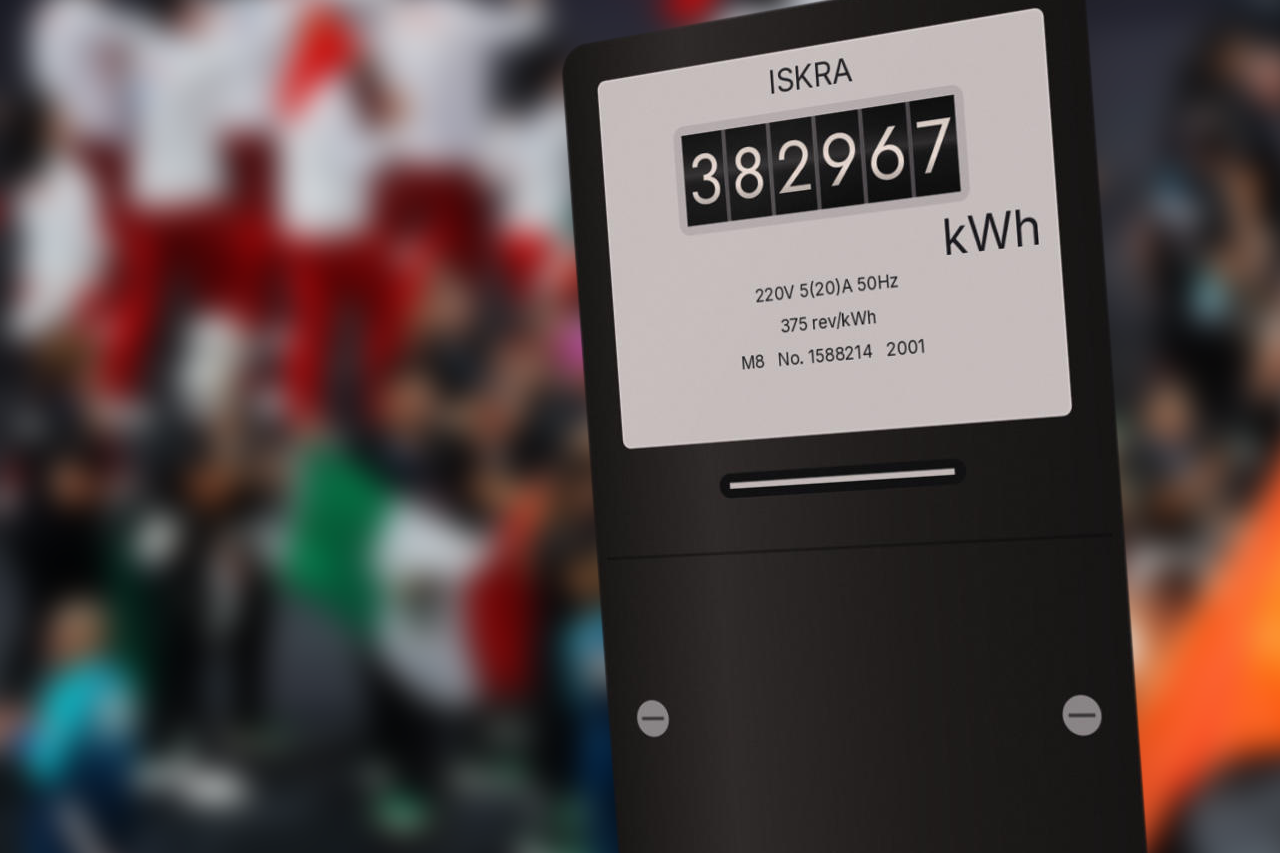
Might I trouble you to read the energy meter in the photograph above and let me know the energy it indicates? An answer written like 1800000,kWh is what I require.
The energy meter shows 382967,kWh
